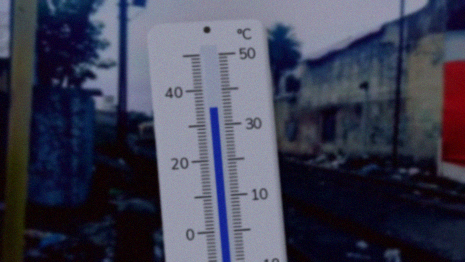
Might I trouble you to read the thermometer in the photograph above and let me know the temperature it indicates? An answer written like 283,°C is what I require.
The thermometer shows 35,°C
